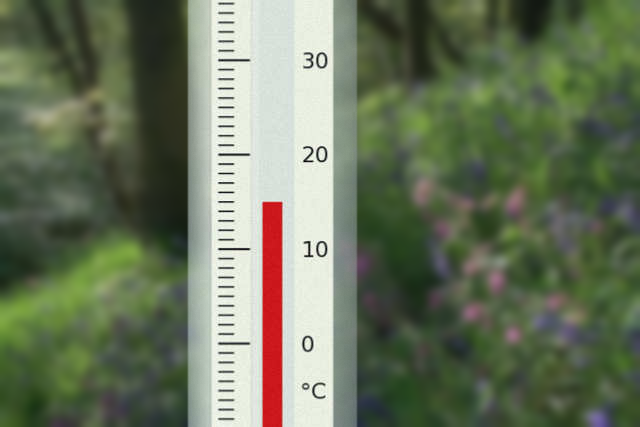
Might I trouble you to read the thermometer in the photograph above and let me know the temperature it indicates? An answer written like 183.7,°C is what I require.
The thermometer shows 15,°C
